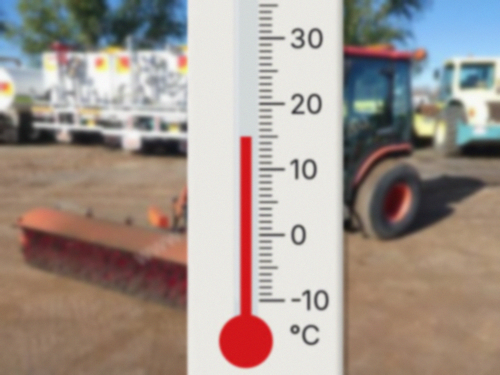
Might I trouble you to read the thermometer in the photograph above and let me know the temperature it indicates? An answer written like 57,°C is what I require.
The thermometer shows 15,°C
